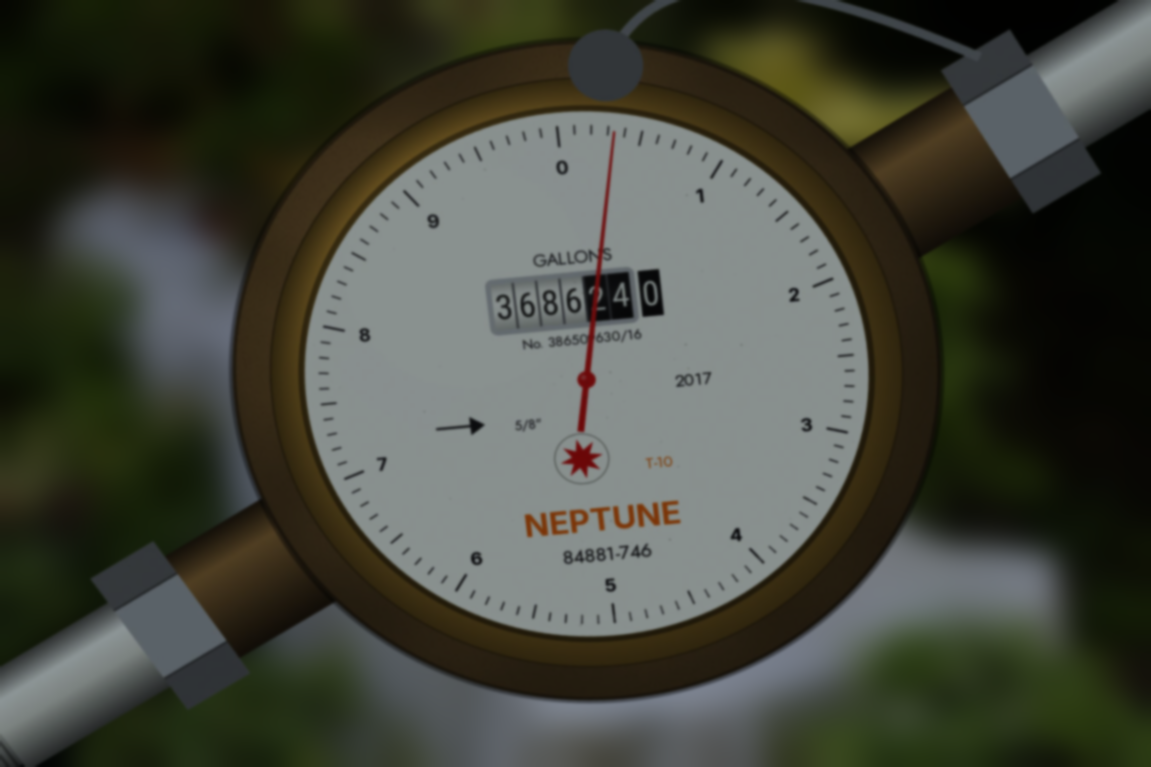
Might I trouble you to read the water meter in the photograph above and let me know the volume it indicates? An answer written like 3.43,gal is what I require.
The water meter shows 3686240.3,gal
